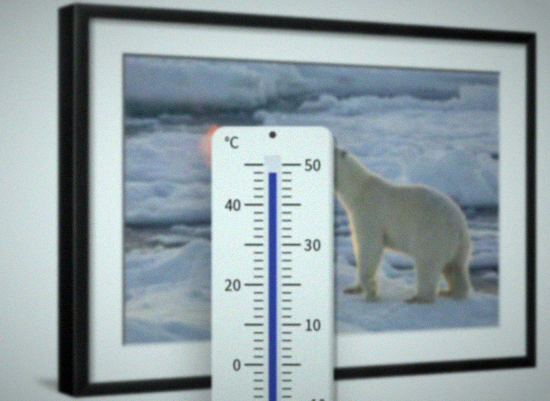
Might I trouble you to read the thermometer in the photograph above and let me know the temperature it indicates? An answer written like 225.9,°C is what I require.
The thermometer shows 48,°C
